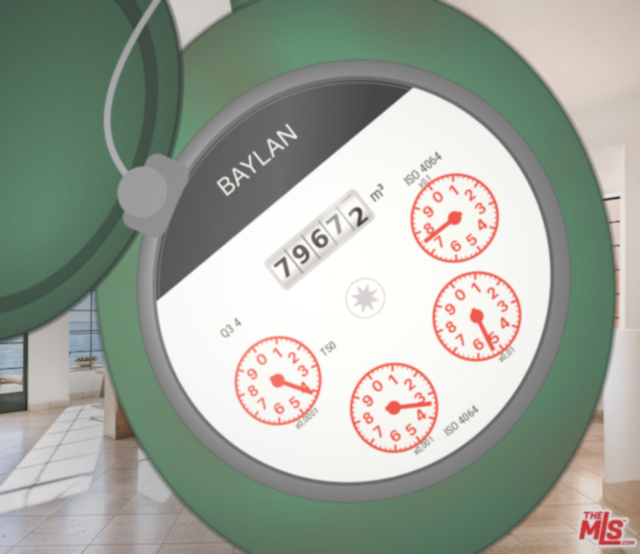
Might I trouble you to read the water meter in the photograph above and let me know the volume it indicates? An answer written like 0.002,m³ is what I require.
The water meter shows 79671.7534,m³
